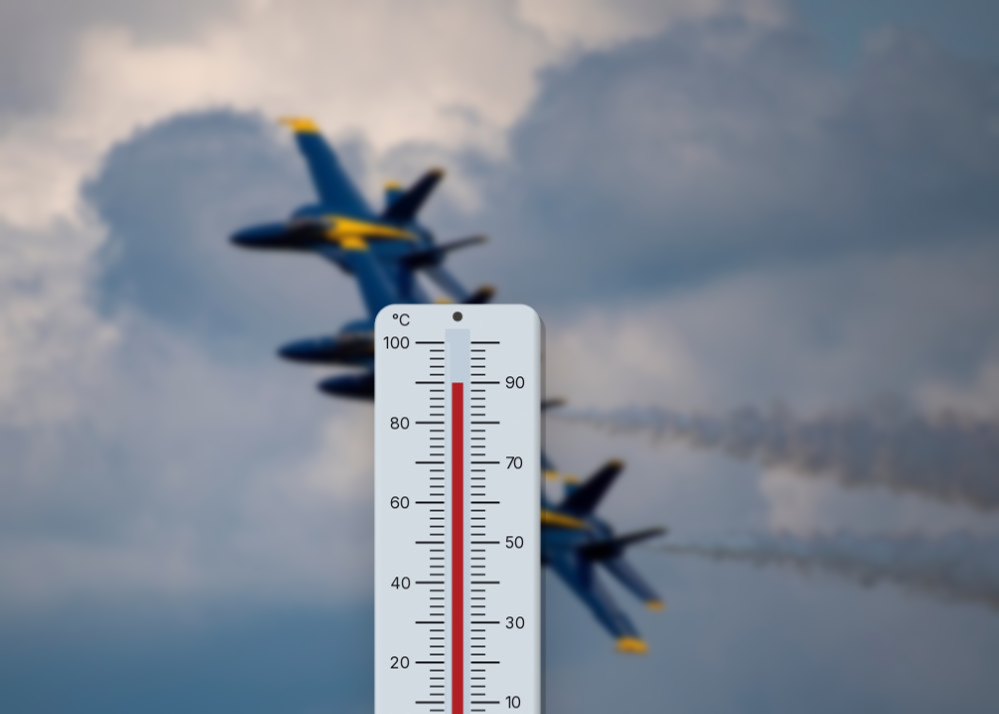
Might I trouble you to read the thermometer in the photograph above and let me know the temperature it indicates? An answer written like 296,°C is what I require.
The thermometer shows 90,°C
